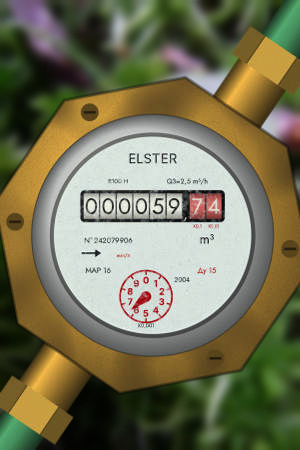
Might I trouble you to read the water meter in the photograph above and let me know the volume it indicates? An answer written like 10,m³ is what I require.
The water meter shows 59.746,m³
